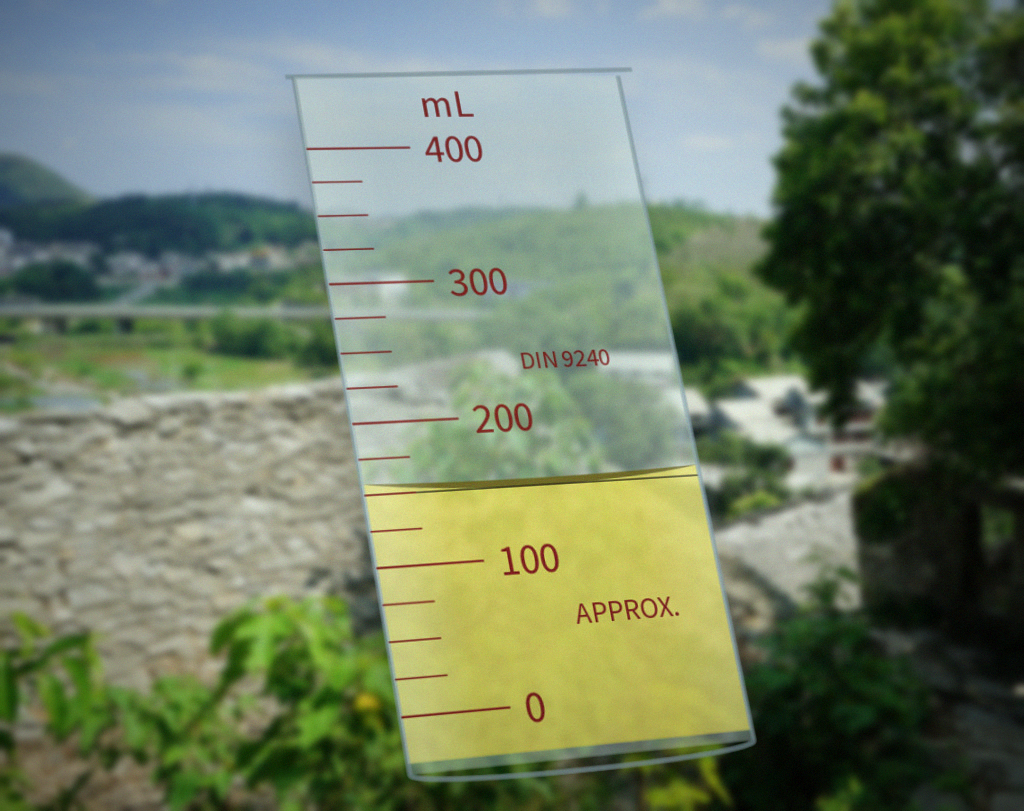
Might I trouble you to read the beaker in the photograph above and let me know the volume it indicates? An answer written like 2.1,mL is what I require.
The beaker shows 150,mL
